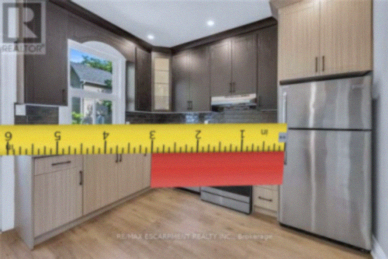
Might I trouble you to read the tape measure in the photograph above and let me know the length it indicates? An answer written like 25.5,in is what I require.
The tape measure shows 3,in
